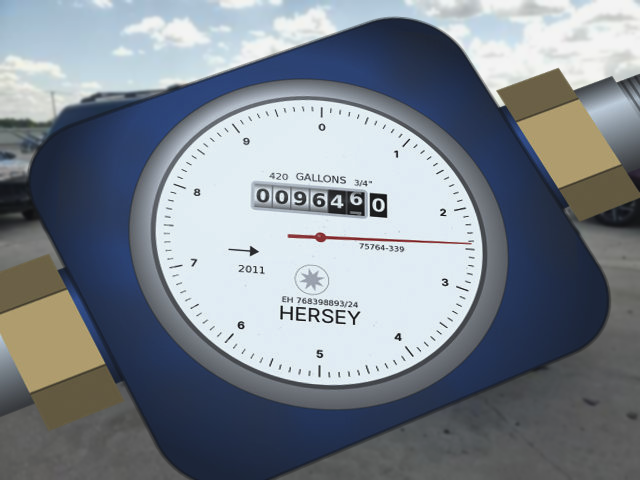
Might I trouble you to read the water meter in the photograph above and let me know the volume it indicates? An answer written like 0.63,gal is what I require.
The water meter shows 96462.4,gal
